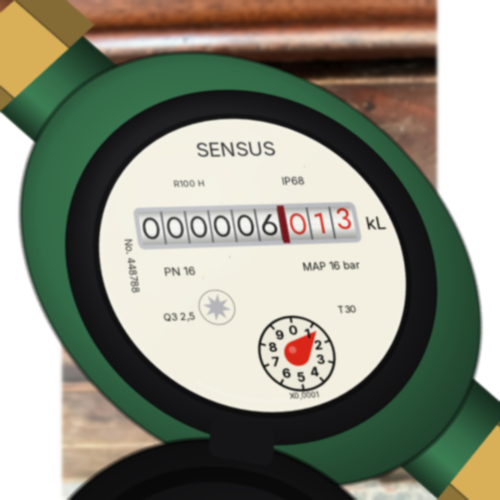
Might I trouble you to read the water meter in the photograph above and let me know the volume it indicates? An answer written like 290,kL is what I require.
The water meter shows 6.0131,kL
